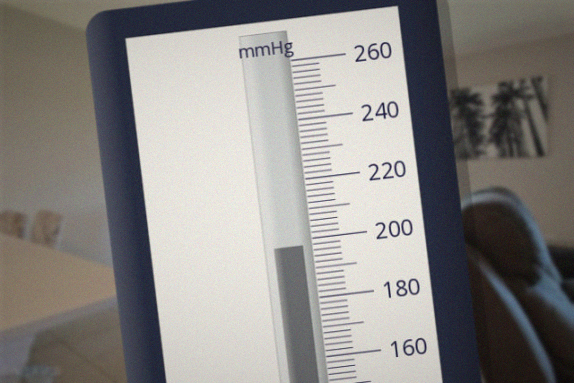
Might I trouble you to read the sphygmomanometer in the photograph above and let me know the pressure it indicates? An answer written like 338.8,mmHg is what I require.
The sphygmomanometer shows 198,mmHg
